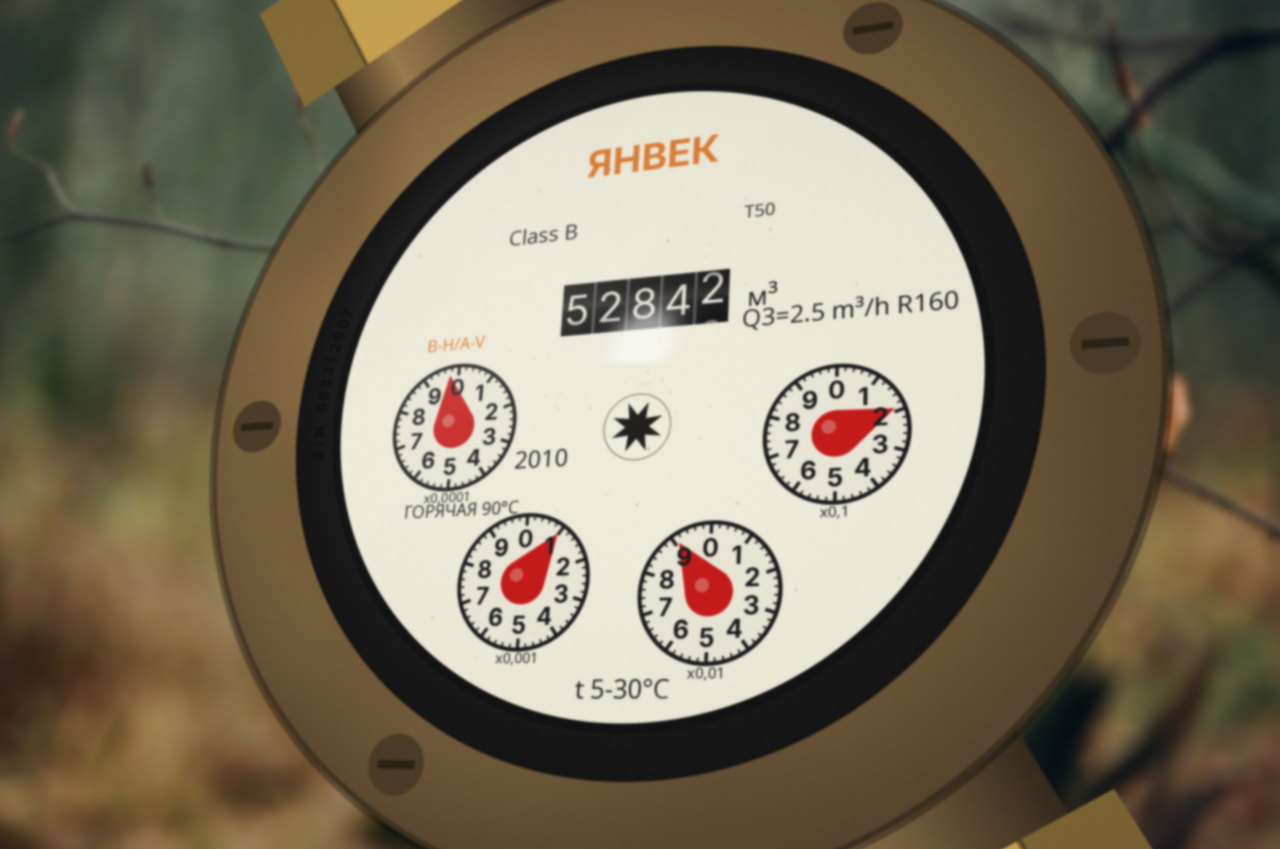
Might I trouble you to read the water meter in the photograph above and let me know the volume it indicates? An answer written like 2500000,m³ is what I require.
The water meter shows 52842.1909,m³
